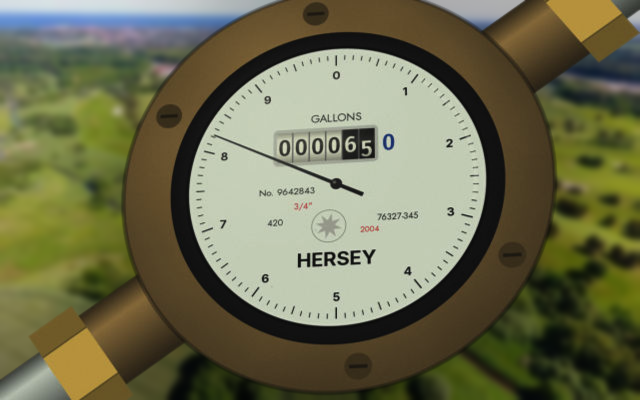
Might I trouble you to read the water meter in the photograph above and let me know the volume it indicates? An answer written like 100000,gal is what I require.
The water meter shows 648.2,gal
